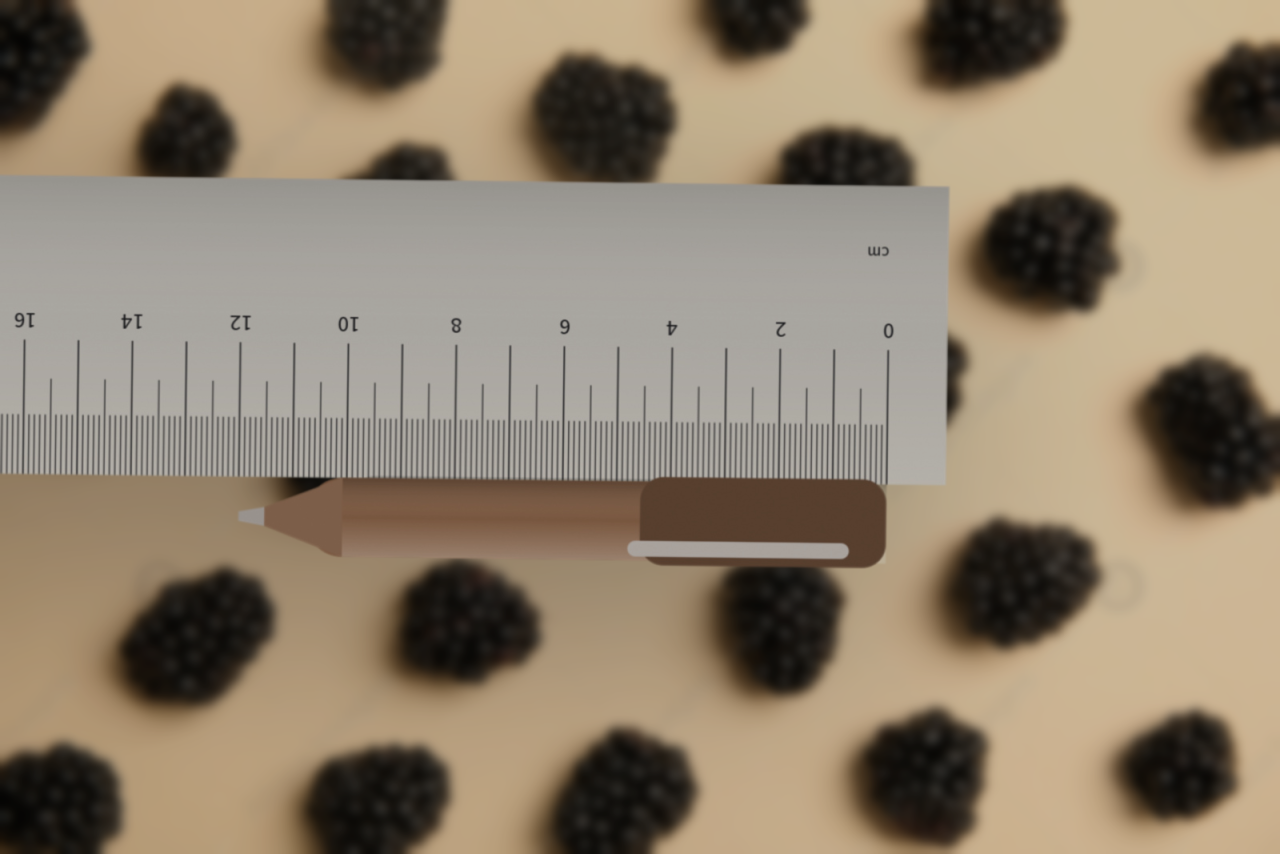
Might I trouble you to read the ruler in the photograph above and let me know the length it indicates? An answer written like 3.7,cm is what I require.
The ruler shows 12,cm
